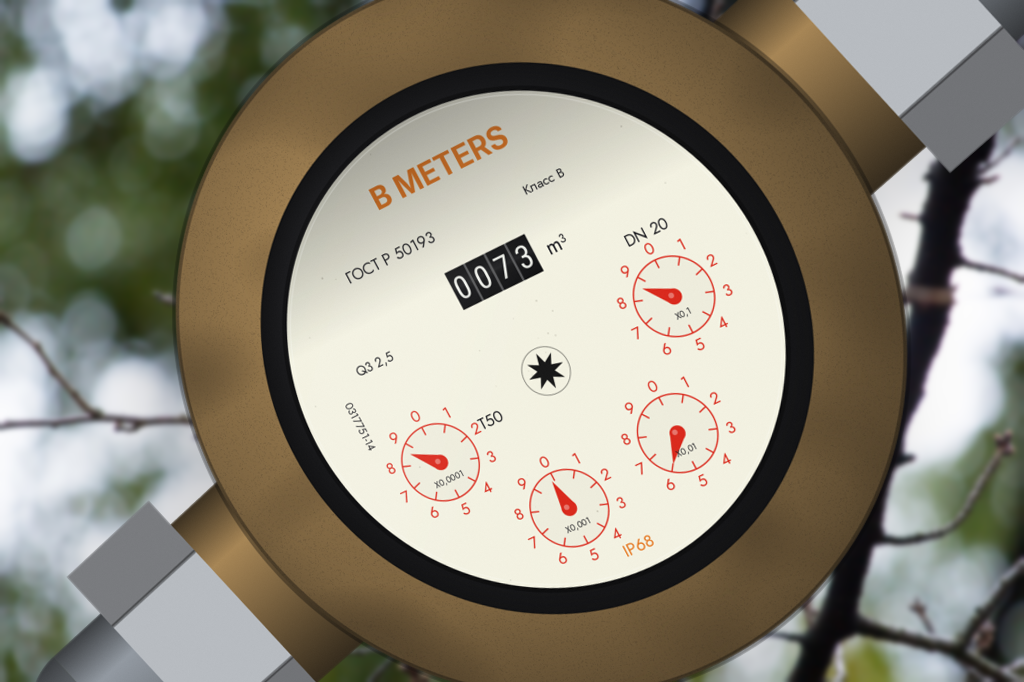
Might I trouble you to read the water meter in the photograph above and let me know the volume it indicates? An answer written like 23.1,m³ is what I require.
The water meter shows 73.8598,m³
